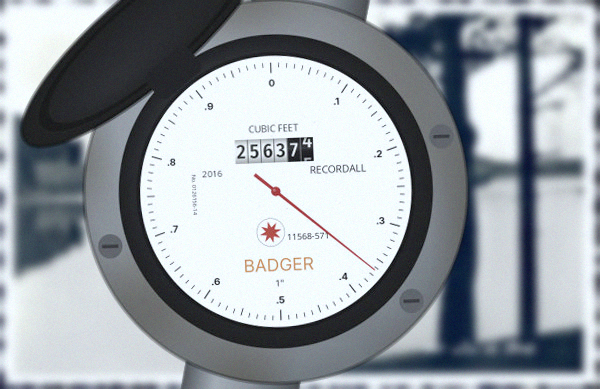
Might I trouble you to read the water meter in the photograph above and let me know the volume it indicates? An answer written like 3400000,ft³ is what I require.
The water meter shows 256374.36,ft³
